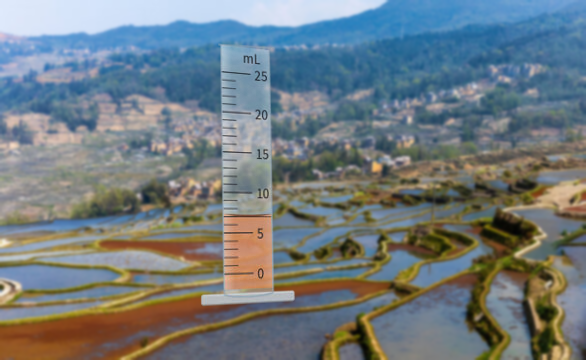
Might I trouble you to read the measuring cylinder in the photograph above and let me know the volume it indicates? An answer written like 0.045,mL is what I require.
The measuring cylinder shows 7,mL
